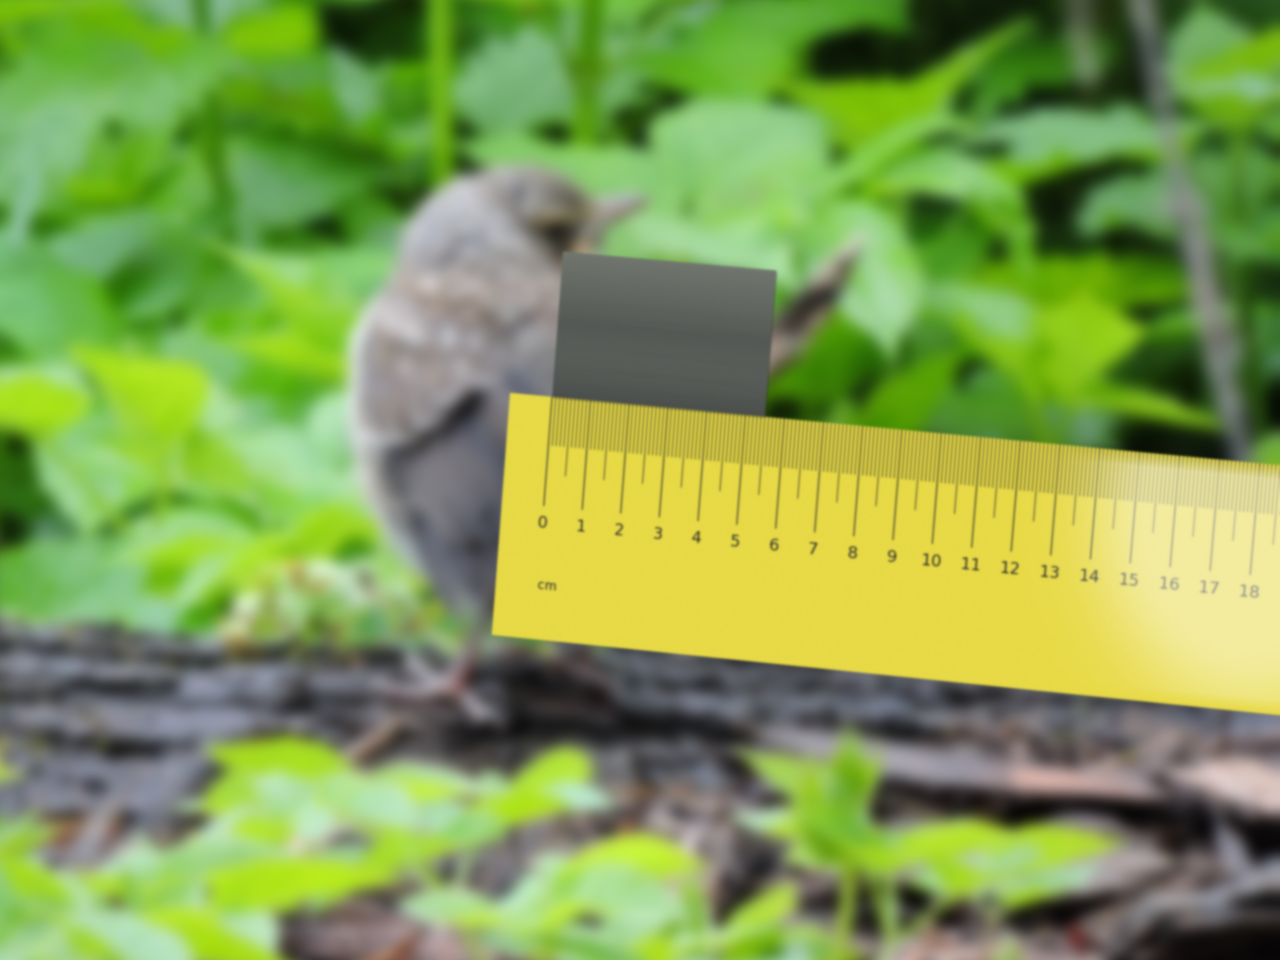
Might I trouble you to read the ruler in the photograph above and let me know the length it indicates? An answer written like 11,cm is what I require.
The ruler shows 5.5,cm
